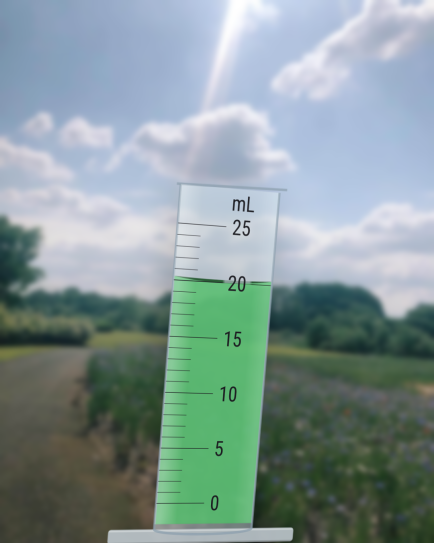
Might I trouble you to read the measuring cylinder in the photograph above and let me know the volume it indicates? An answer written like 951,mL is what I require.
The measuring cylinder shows 20,mL
